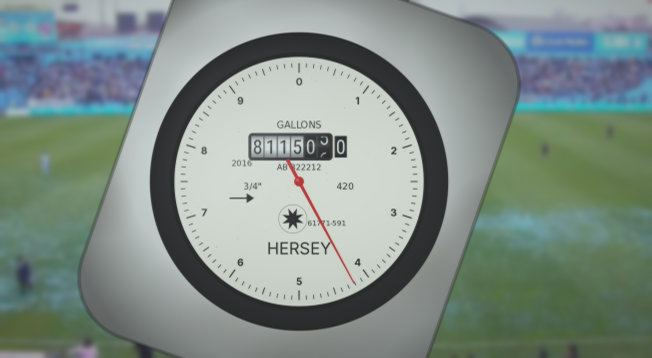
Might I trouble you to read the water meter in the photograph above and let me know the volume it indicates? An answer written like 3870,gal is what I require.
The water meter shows 8115054.2,gal
